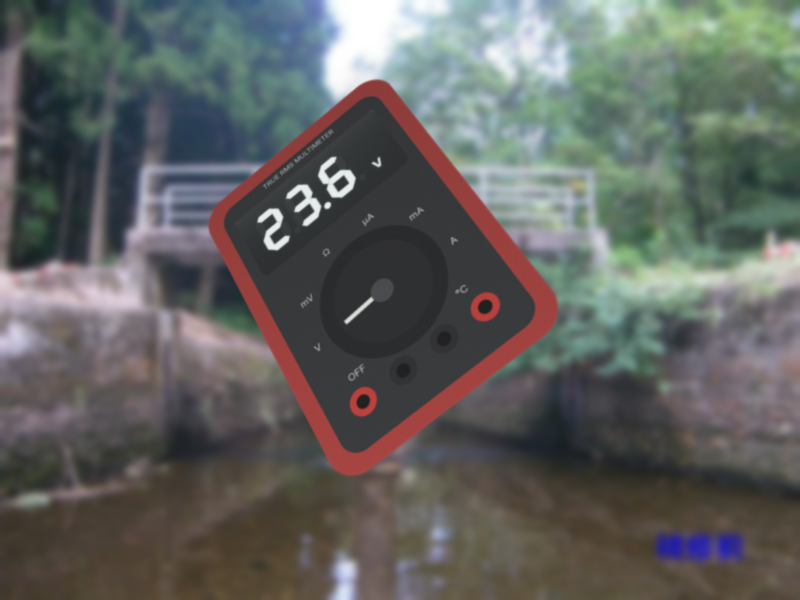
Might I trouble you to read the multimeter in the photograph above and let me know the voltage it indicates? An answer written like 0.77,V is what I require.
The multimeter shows 23.6,V
